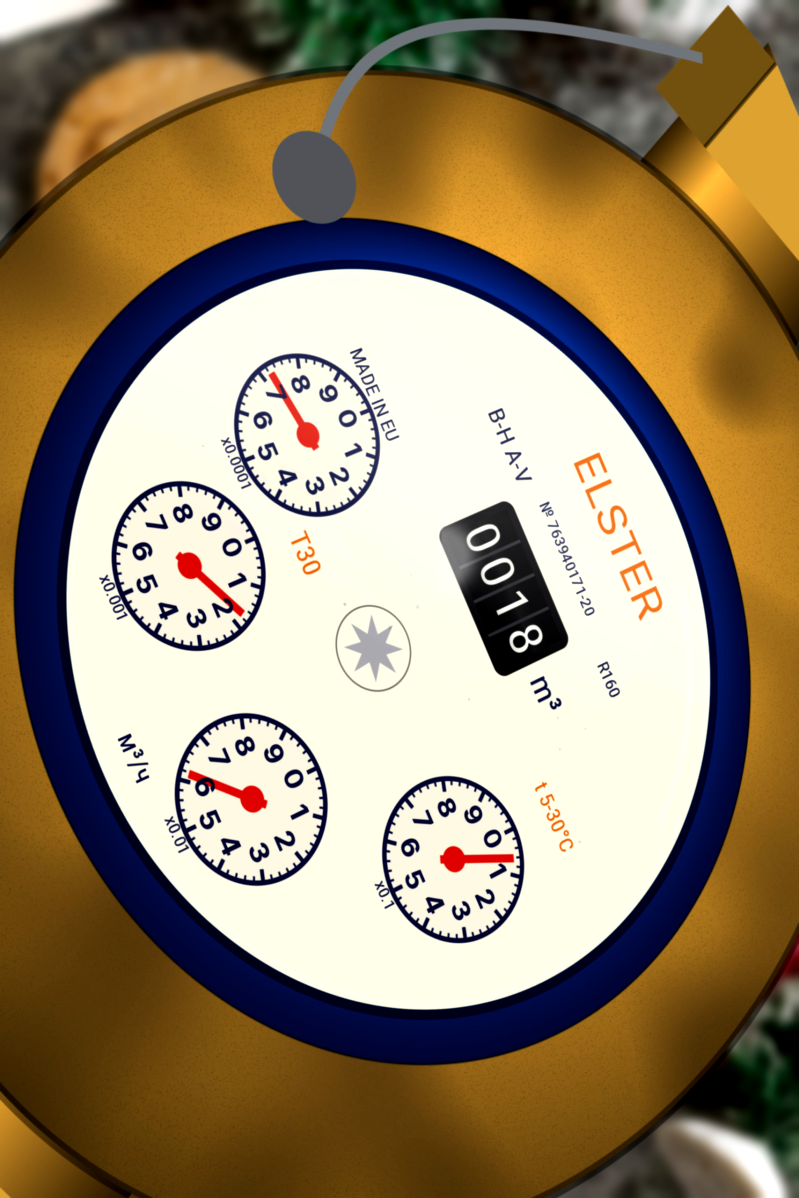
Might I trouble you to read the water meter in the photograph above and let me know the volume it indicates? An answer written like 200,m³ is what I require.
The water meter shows 18.0617,m³
